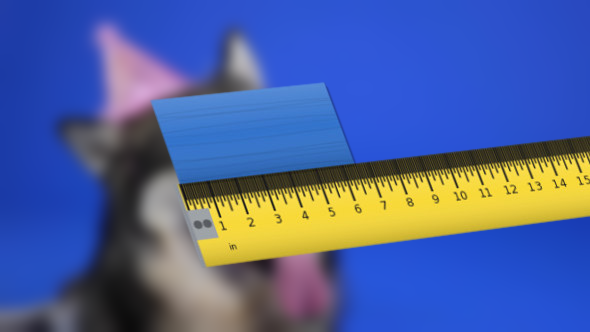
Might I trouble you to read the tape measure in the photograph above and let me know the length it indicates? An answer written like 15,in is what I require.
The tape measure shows 6.5,in
